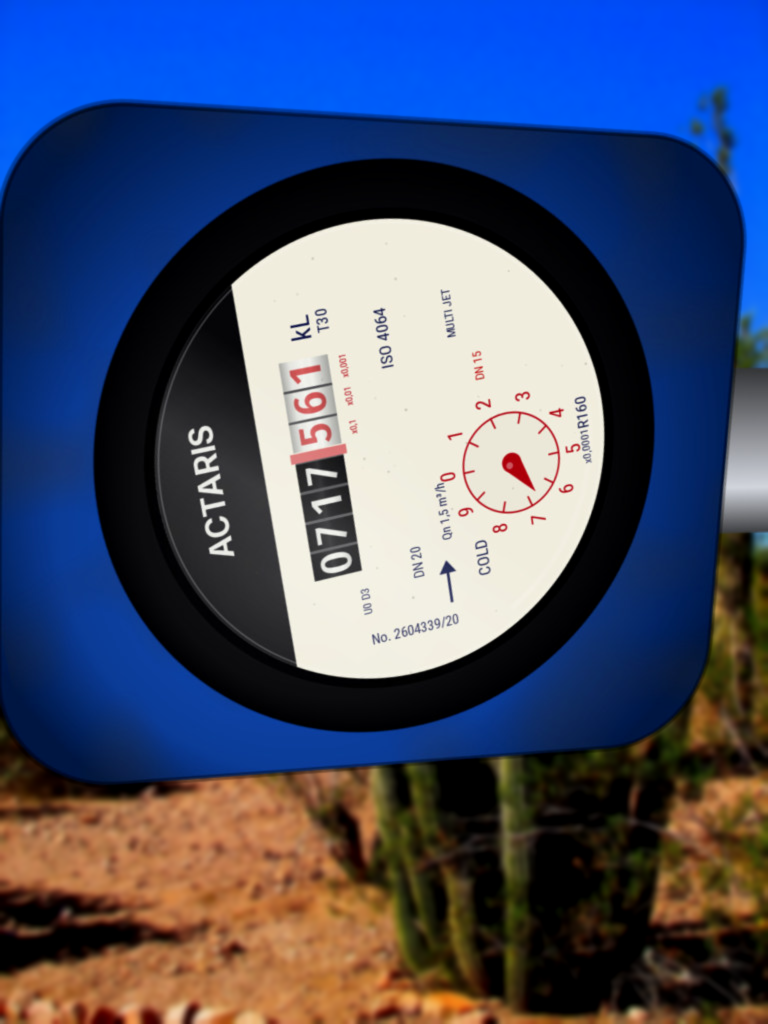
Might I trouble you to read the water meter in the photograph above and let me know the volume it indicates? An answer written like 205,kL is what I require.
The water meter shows 717.5616,kL
